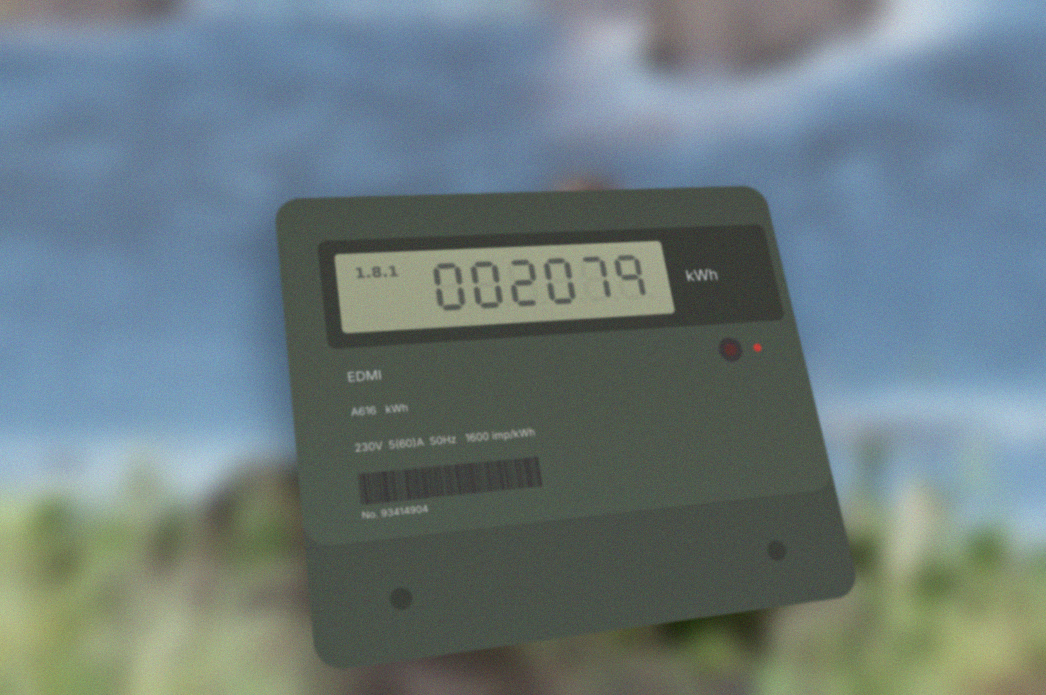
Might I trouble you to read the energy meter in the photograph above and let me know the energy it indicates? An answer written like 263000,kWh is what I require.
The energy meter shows 2079,kWh
